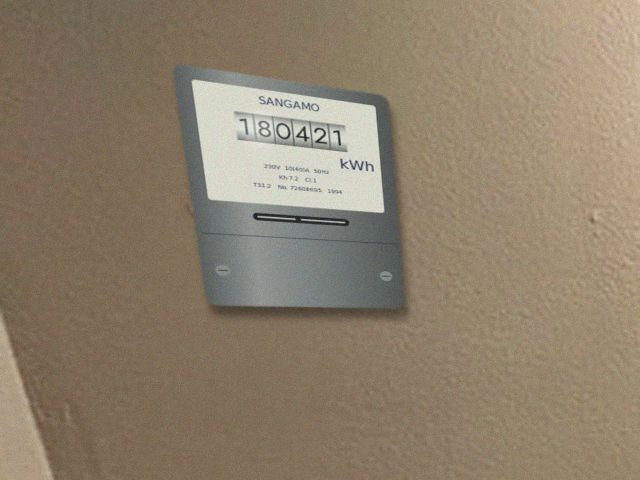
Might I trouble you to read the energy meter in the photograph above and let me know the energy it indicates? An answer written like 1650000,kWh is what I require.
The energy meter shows 180421,kWh
